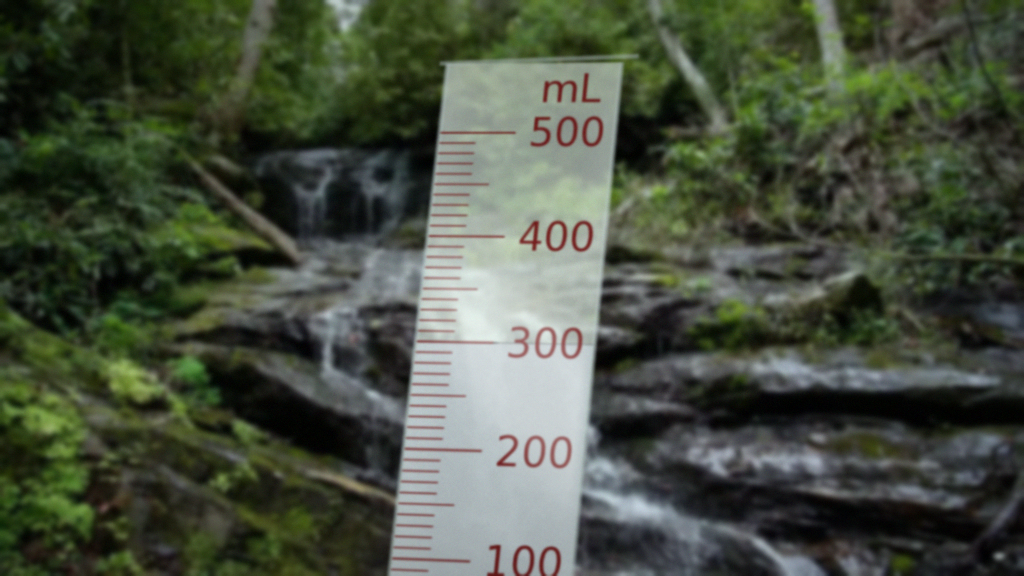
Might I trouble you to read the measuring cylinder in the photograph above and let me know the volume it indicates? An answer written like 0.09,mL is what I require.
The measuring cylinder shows 300,mL
